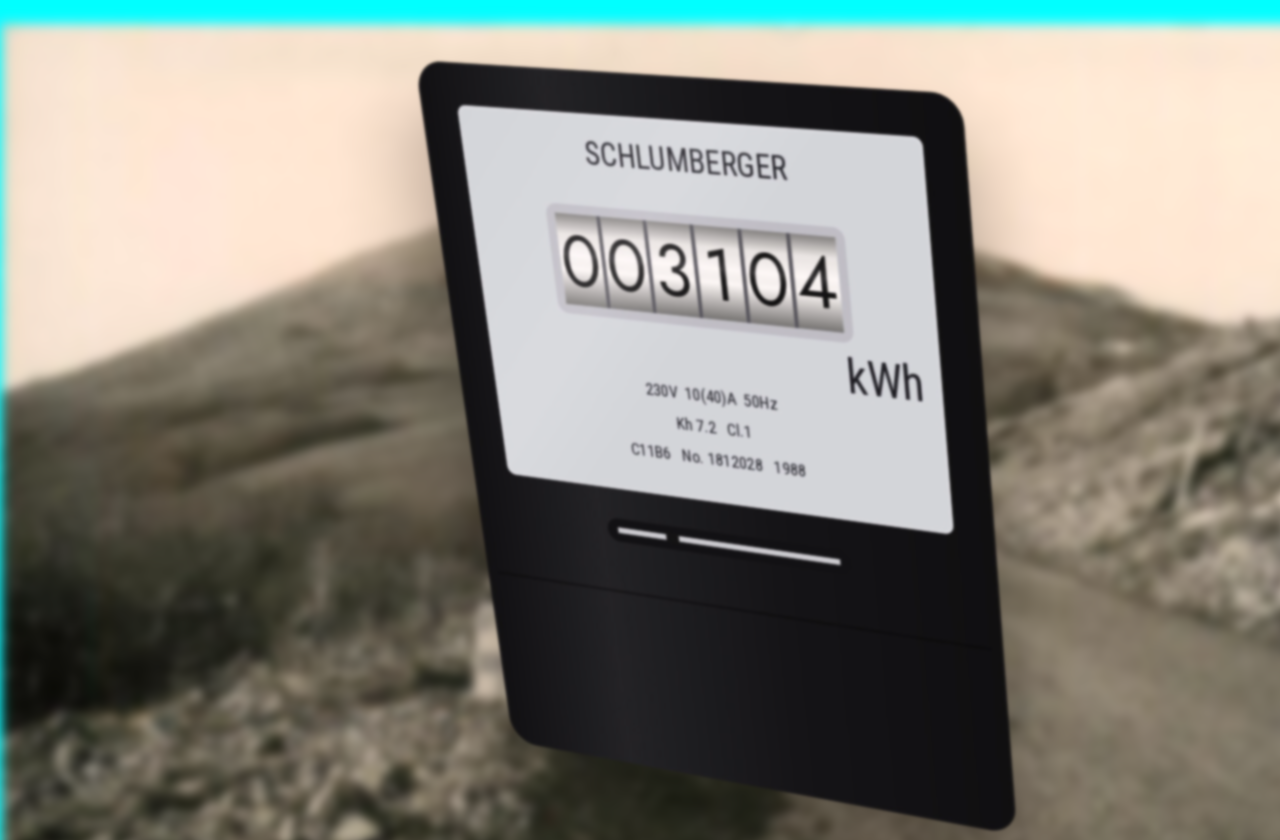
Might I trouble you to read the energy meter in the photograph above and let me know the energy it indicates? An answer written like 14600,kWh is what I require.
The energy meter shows 3104,kWh
